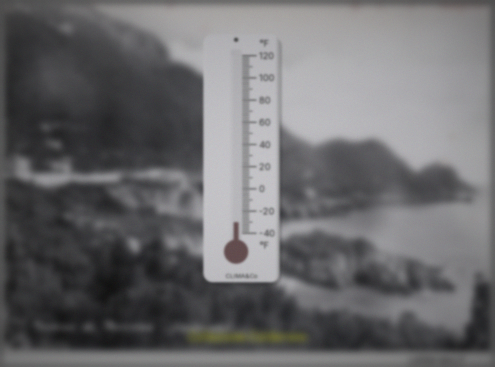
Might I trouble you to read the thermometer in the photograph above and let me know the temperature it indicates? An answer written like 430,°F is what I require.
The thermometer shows -30,°F
